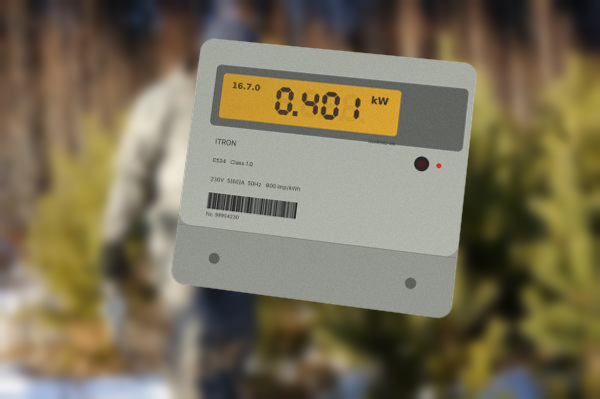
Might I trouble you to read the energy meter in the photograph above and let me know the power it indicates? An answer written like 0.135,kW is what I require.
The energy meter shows 0.401,kW
